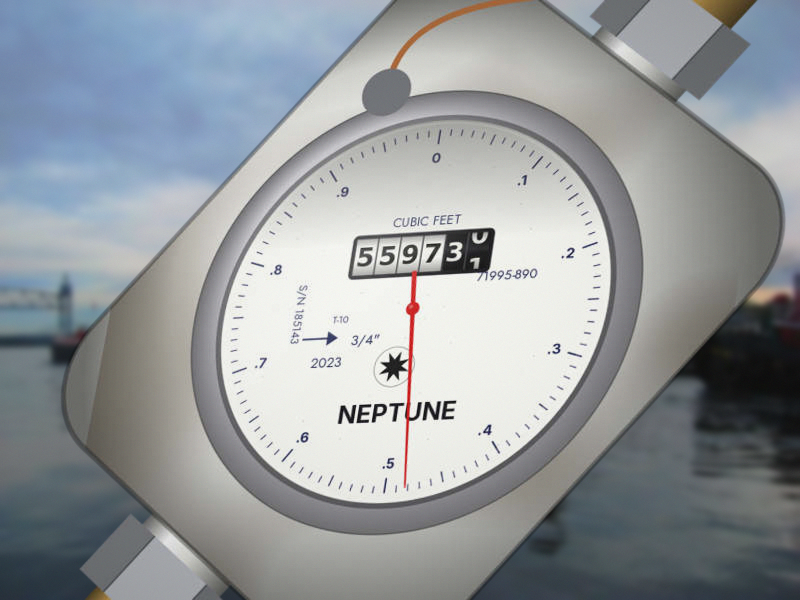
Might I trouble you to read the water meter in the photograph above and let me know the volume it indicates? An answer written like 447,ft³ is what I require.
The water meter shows 559730.48,ft³
